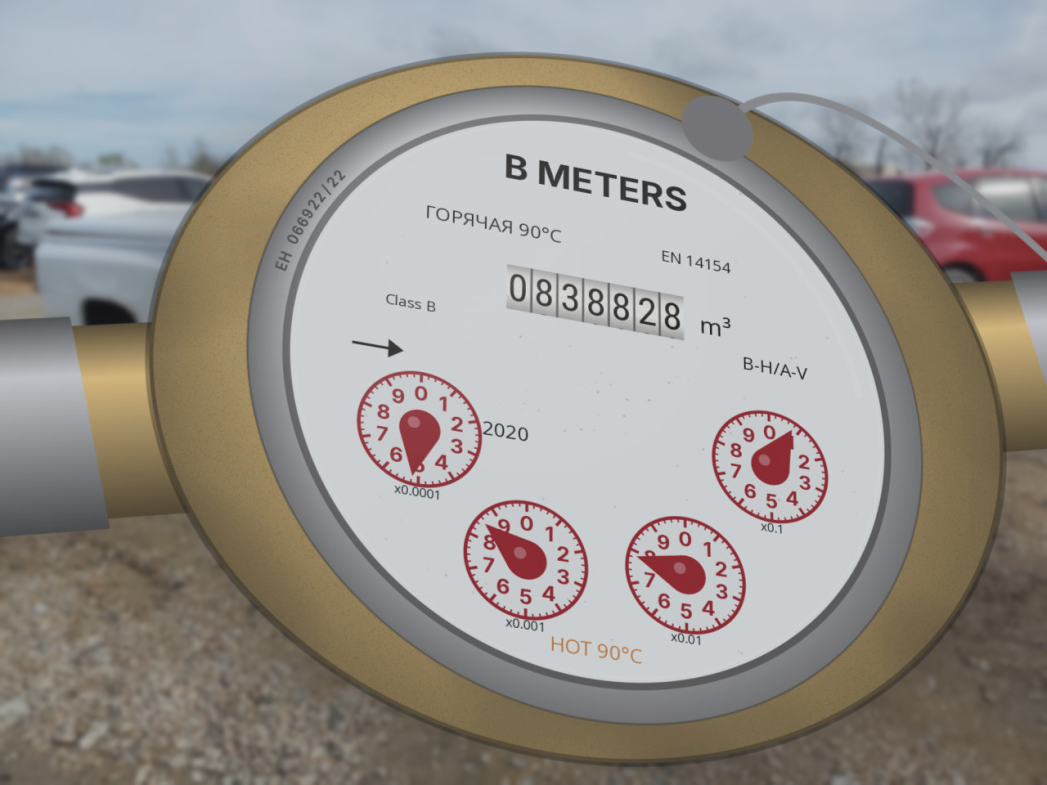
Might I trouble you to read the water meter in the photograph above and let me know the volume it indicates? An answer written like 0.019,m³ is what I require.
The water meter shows 838828.0785,m³
